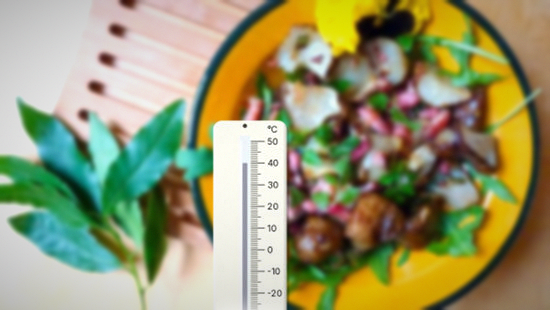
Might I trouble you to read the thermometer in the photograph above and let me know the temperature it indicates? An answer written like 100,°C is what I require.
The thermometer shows 40,°C
